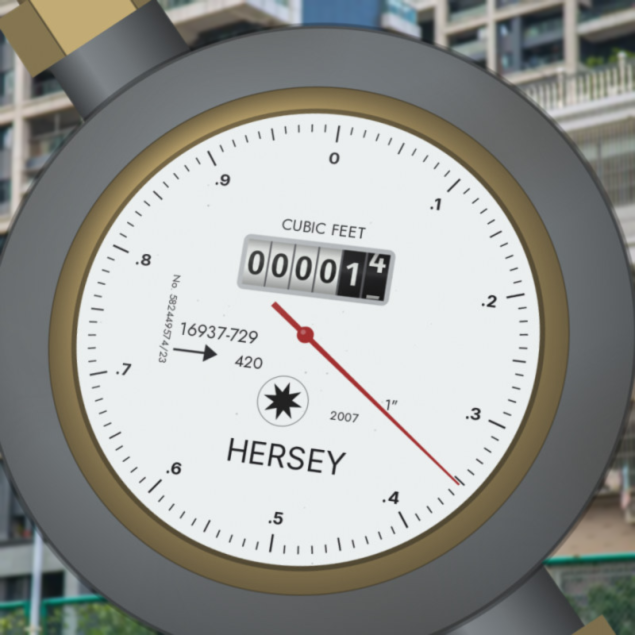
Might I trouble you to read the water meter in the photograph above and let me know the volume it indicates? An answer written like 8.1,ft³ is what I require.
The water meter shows 14.35,ft³
